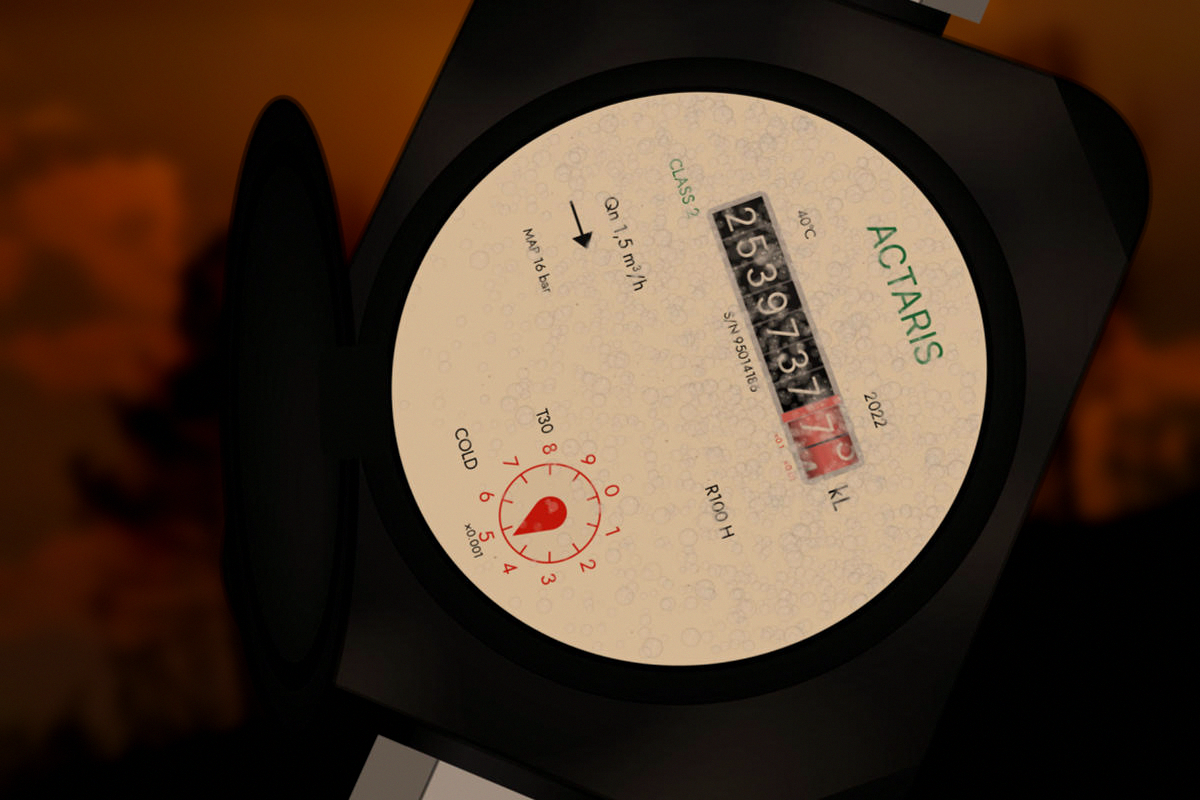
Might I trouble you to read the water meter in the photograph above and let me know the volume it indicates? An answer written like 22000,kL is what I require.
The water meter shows 2539737.734,kL
